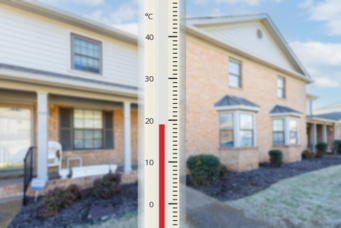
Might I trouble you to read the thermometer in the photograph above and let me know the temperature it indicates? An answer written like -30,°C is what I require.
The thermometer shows 19,°C
